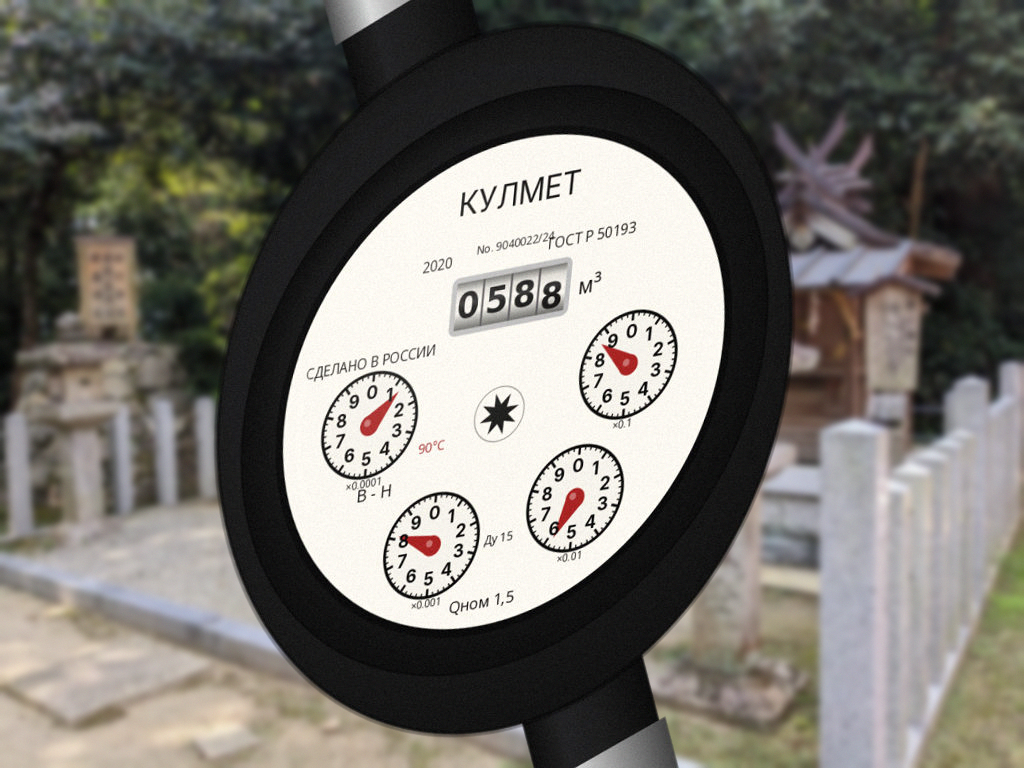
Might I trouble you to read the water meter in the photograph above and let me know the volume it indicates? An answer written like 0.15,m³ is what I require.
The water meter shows 587.8581,m³
